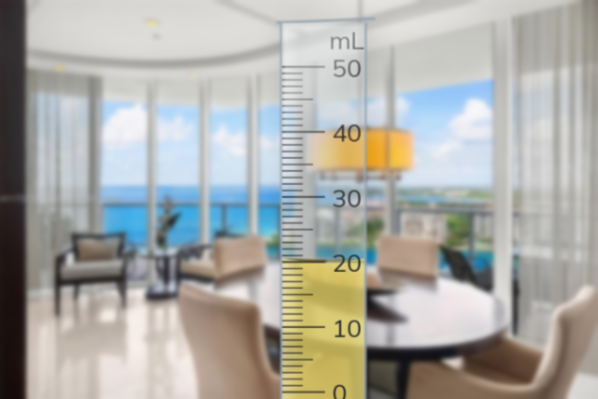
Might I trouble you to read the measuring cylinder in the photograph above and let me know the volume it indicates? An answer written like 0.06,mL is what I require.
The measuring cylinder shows 20,mL
